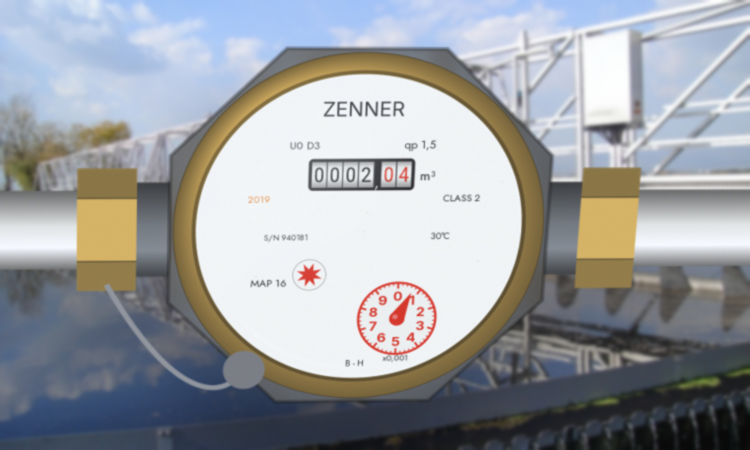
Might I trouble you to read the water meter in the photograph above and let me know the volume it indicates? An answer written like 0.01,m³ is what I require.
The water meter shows 2.040,m³
